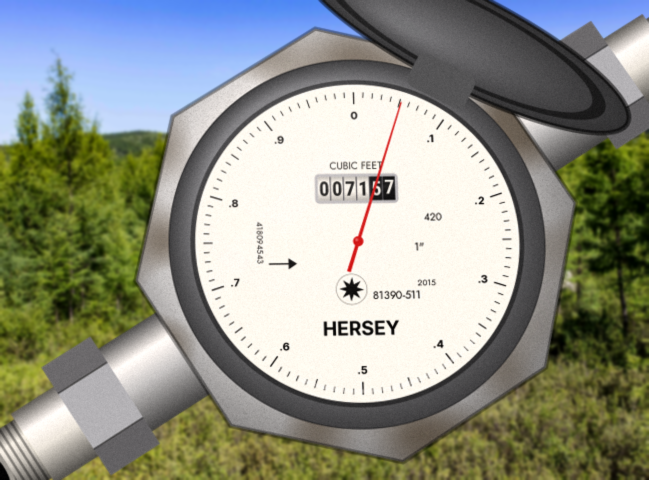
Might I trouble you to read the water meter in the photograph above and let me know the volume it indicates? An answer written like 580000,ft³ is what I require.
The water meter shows 7157.05,ft³
